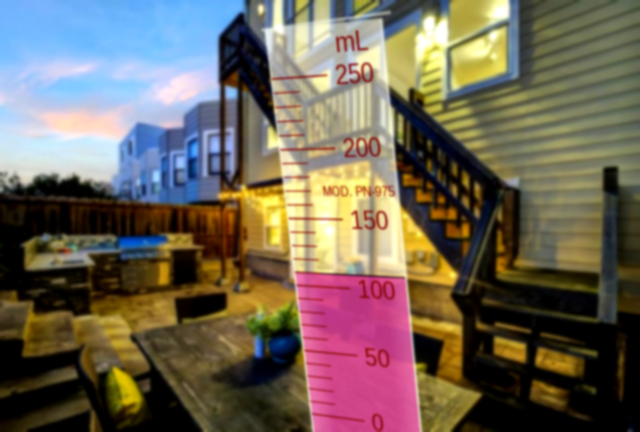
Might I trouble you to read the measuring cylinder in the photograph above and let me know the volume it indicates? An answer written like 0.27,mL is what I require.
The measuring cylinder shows 110,mL
